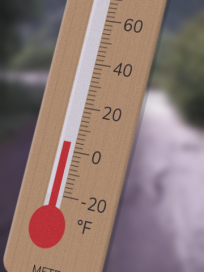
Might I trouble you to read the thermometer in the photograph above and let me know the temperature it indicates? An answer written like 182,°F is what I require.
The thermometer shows 4,°F
